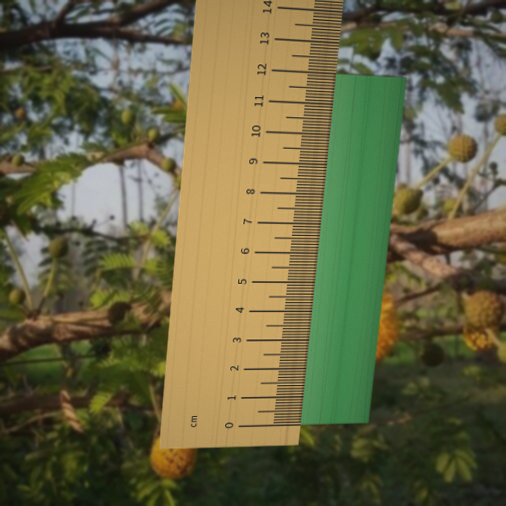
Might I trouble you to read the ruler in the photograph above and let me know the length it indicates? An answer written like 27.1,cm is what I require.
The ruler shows 12,cm
